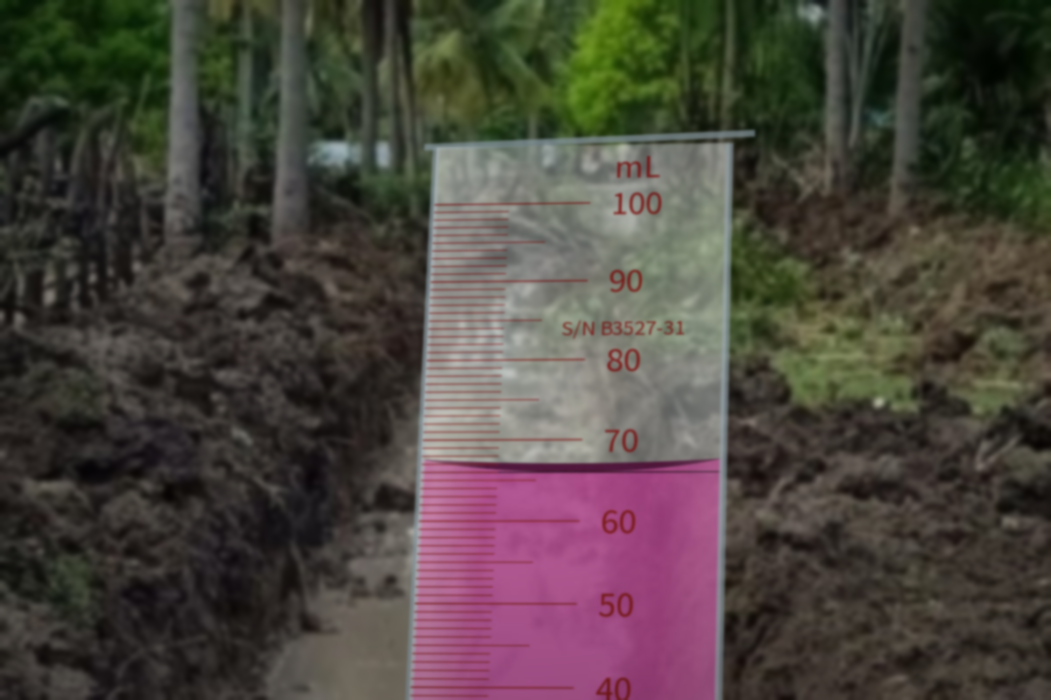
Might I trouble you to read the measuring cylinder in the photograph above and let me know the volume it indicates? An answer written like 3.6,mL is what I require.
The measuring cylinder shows 66,mL
